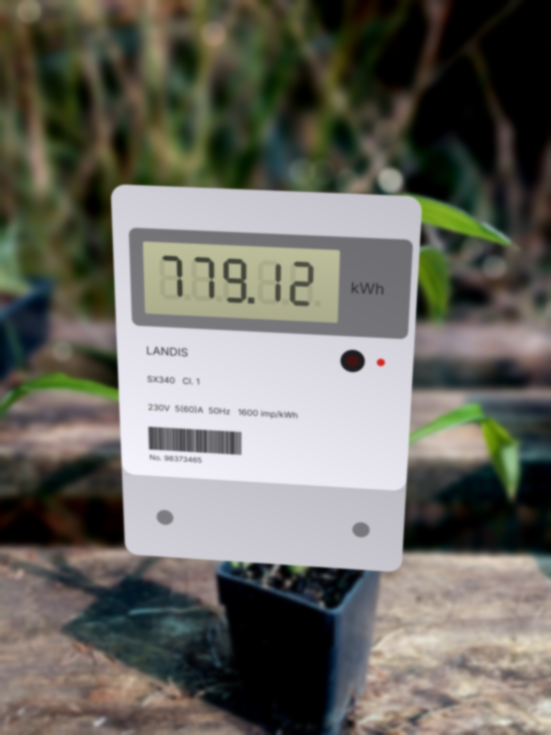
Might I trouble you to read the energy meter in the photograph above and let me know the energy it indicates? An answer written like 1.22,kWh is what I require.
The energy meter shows 779.12,kWh
